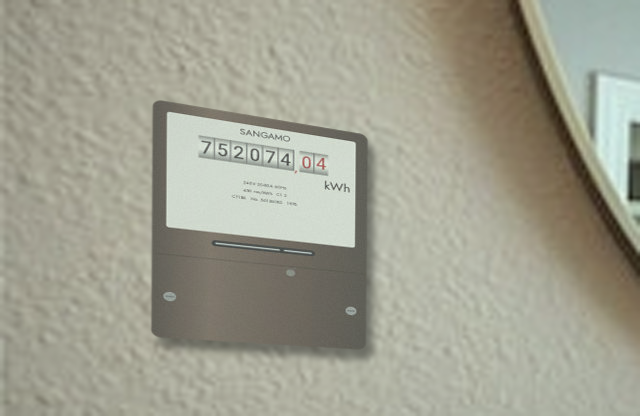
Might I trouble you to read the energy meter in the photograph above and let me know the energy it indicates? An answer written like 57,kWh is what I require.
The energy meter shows 752074.04,kWh
